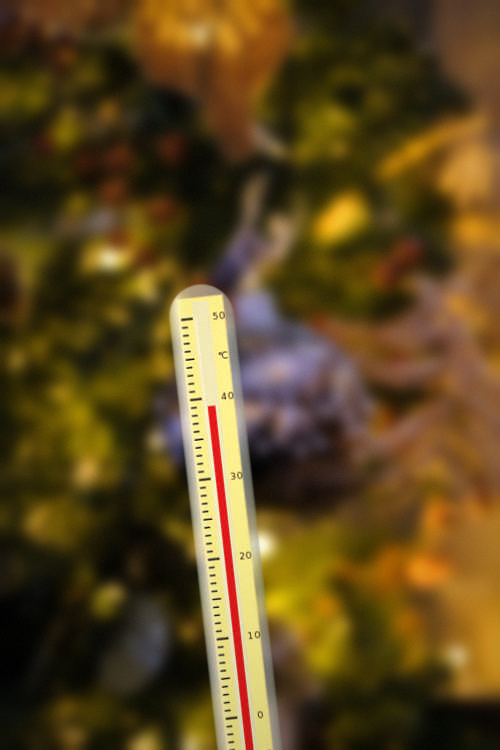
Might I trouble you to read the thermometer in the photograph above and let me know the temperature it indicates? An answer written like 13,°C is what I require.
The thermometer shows 39,°C
